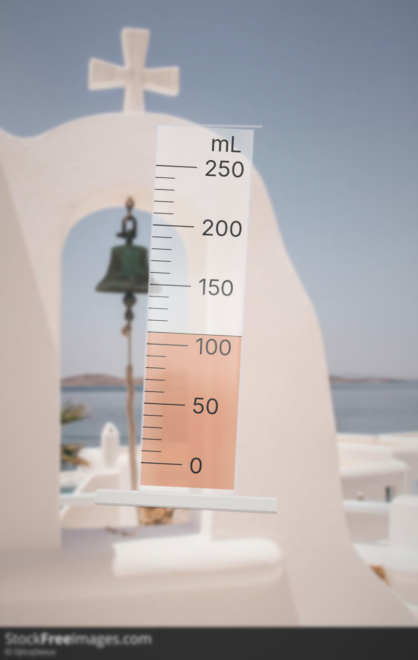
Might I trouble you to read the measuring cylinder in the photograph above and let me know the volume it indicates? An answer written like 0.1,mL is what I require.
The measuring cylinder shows 110,mL
